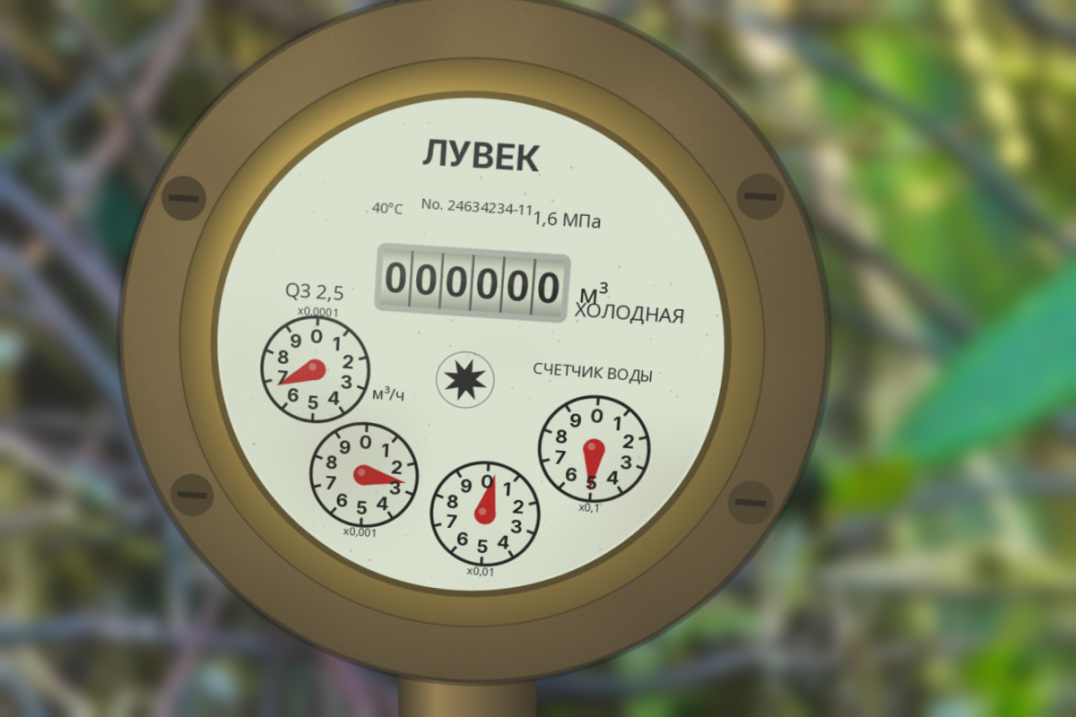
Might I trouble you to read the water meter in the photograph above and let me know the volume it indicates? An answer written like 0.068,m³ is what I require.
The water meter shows 0.5026,m³
